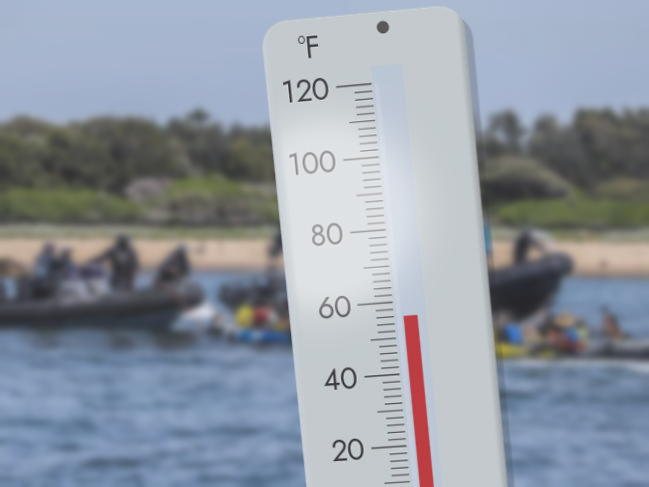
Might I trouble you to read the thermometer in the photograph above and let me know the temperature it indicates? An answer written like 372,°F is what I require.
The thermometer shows 56,°F
